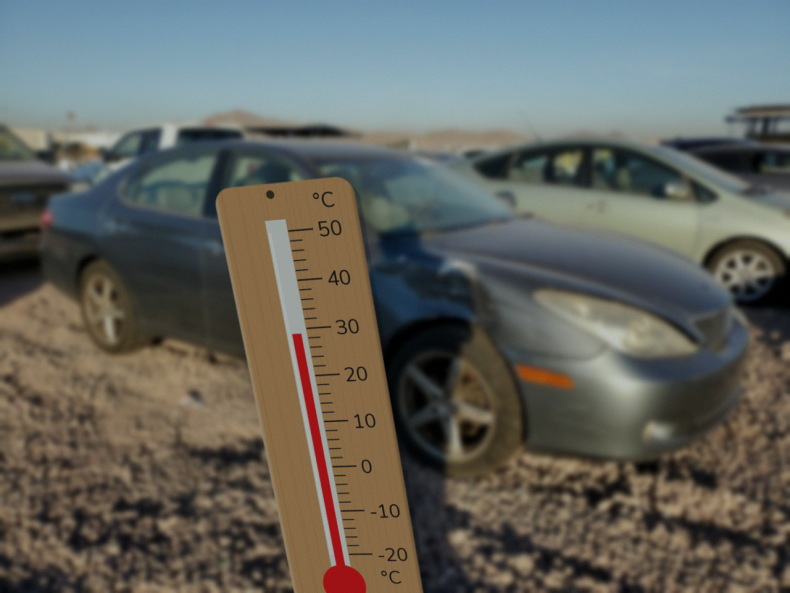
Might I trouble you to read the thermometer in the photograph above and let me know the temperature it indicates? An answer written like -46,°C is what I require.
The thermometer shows 29,°C
